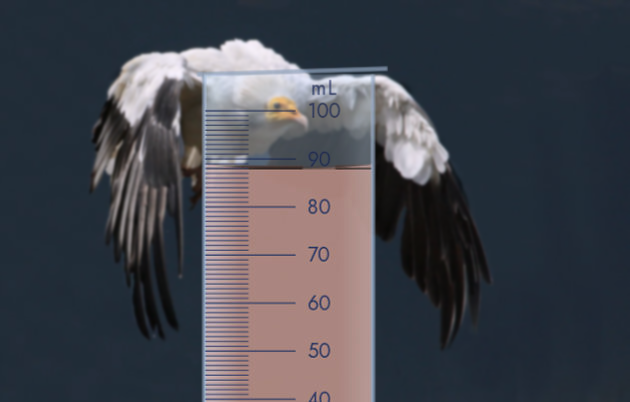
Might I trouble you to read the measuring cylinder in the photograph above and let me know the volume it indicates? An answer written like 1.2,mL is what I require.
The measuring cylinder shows 88,mL
